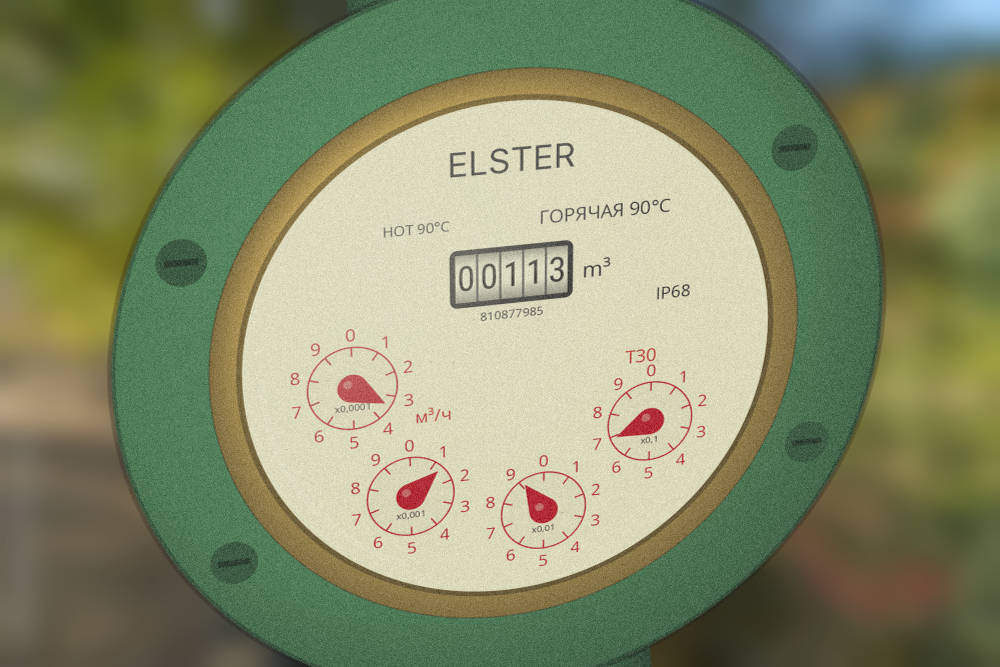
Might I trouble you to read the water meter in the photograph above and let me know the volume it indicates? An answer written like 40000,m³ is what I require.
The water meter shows 113.6913,m³
